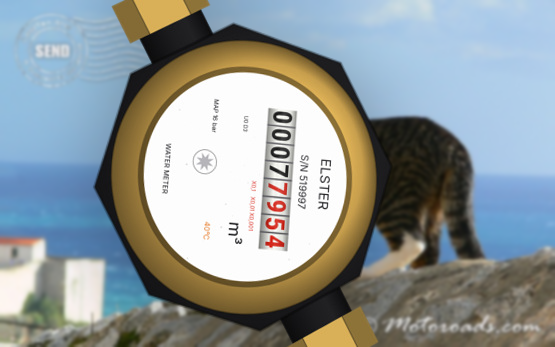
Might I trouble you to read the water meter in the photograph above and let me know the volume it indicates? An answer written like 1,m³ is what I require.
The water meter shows 7.7954,m³
